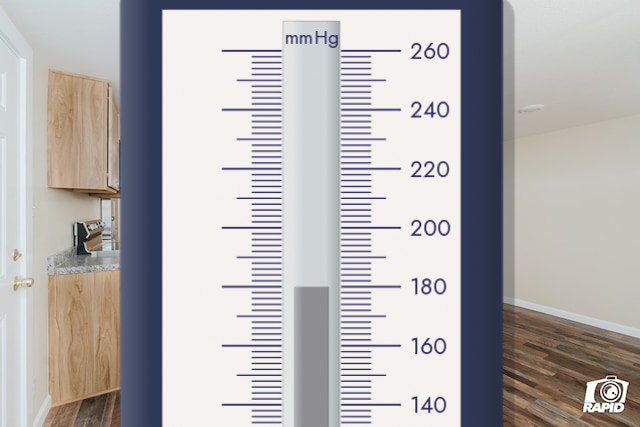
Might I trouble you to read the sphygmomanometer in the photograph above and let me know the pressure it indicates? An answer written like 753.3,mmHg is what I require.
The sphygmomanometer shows 180,mmHg
